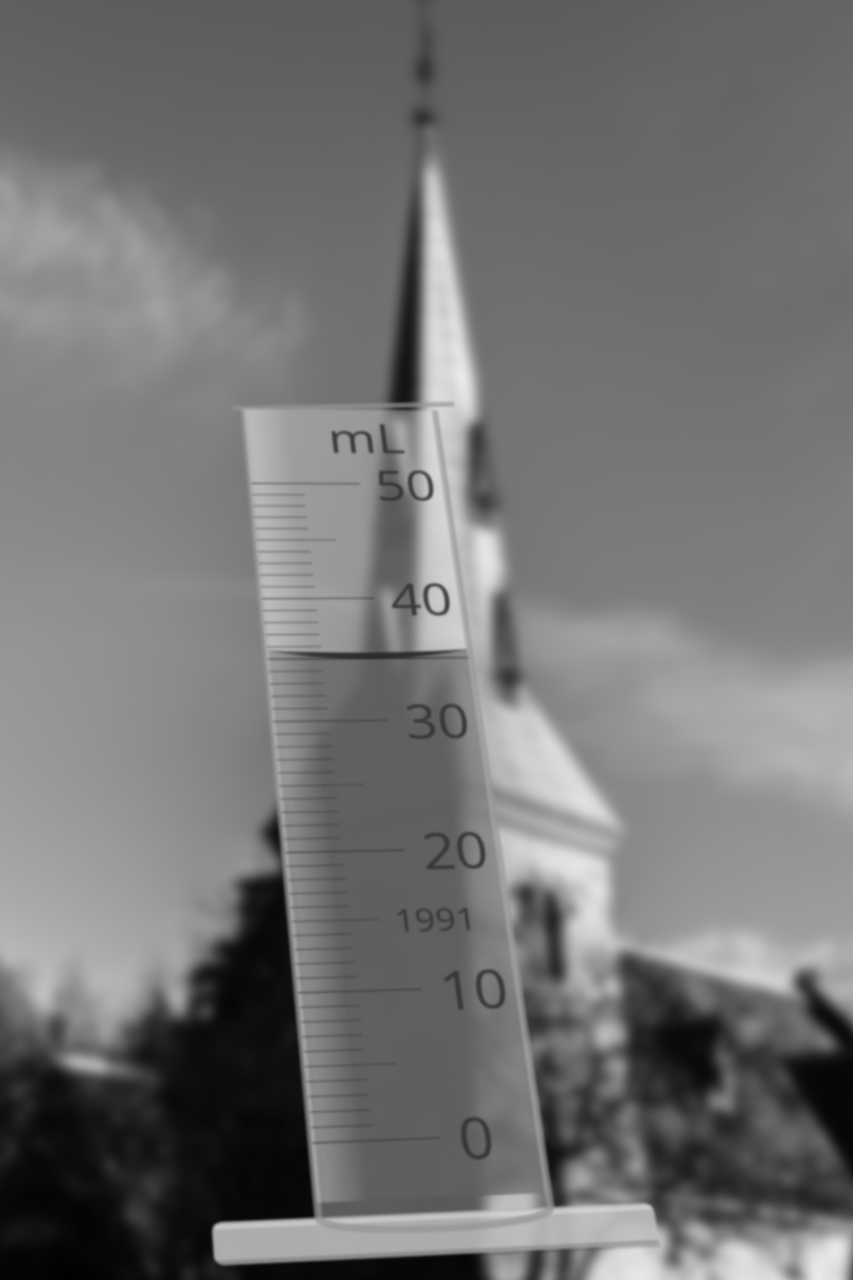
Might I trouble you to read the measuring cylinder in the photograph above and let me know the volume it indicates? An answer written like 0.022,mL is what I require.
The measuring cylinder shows 35,mL
